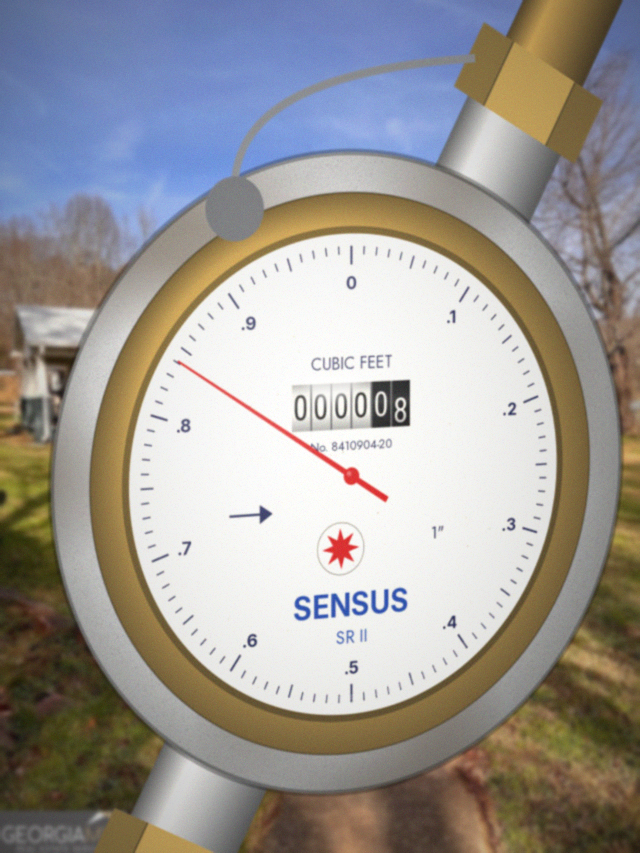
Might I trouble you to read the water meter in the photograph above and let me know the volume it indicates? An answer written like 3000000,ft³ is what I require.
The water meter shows 7.84,ft³
